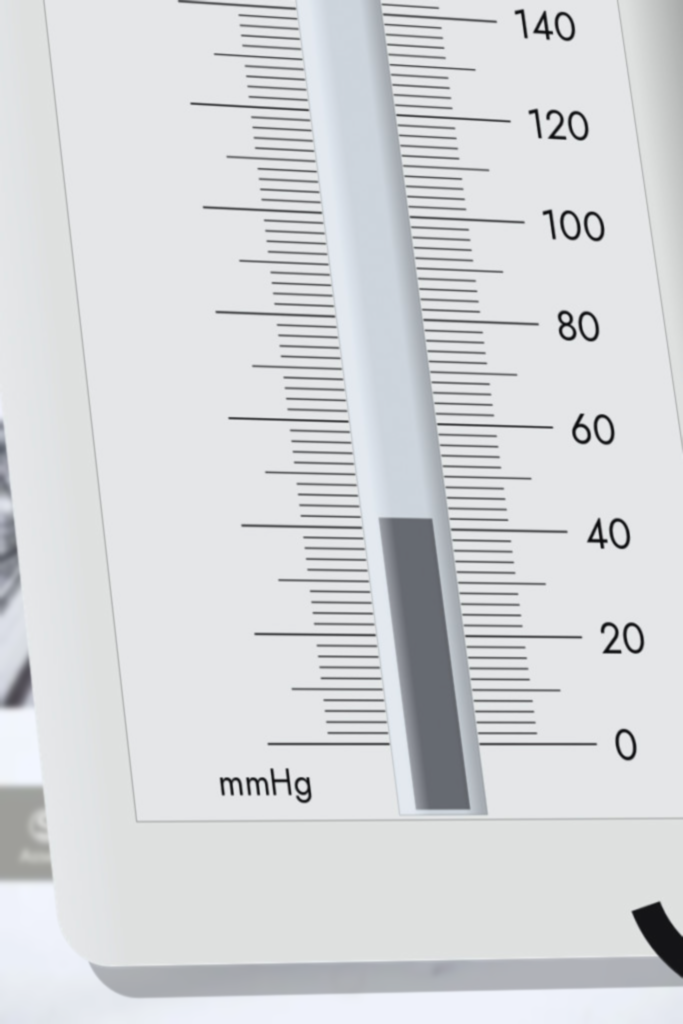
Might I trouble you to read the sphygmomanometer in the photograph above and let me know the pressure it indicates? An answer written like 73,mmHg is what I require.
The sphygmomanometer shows 42,mmHg
